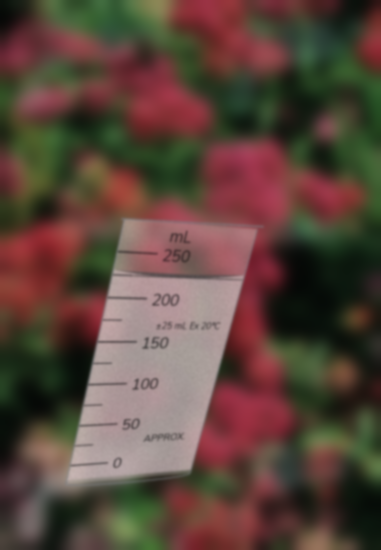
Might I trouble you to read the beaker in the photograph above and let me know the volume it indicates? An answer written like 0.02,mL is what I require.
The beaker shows 225,mL
